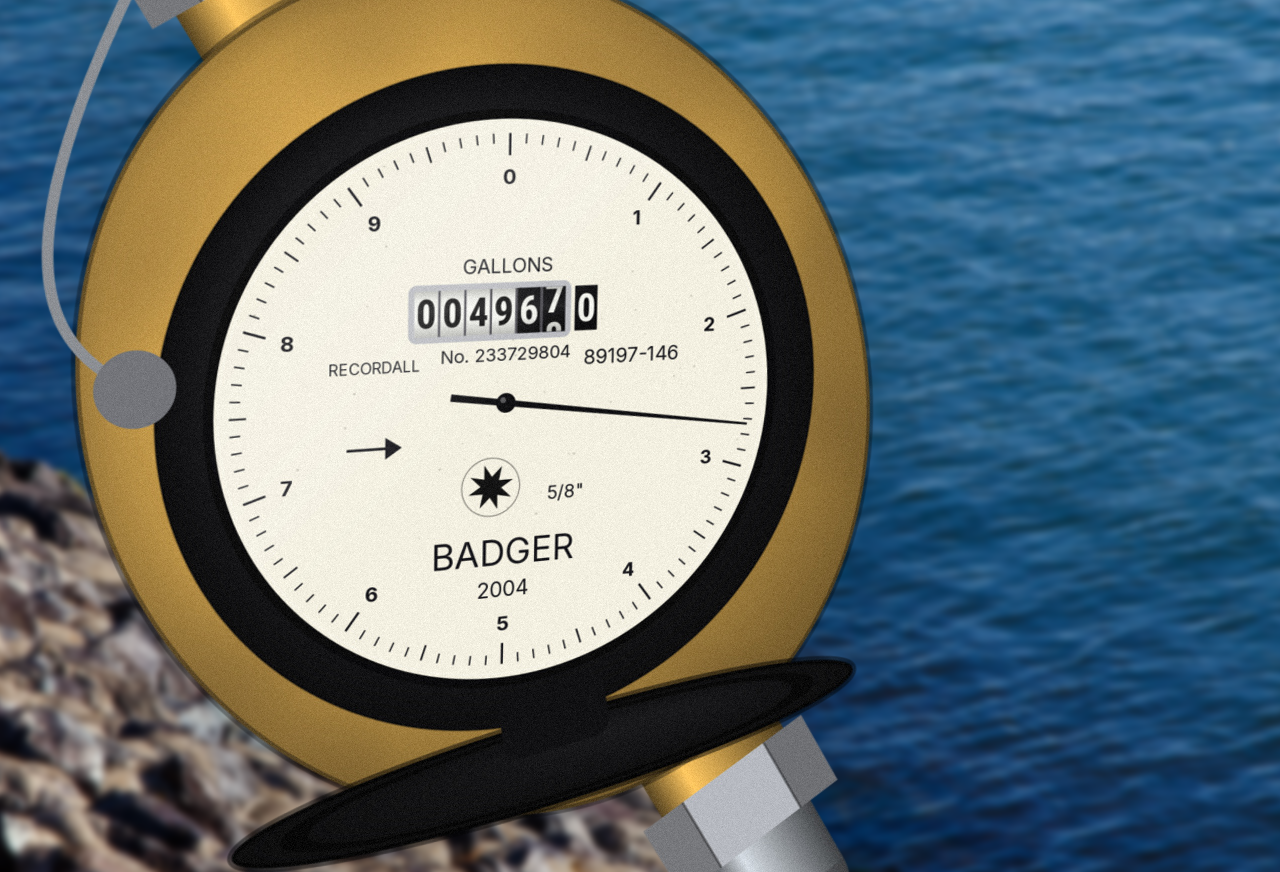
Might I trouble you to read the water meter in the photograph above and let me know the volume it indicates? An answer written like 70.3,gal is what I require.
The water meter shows 49672.7,gal
